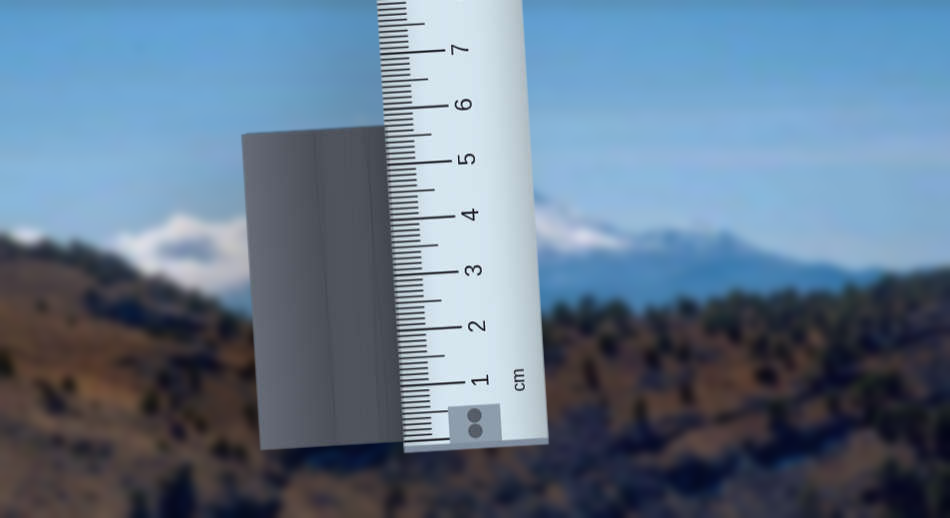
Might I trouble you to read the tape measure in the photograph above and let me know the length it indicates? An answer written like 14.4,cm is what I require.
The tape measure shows 5.7,cm
